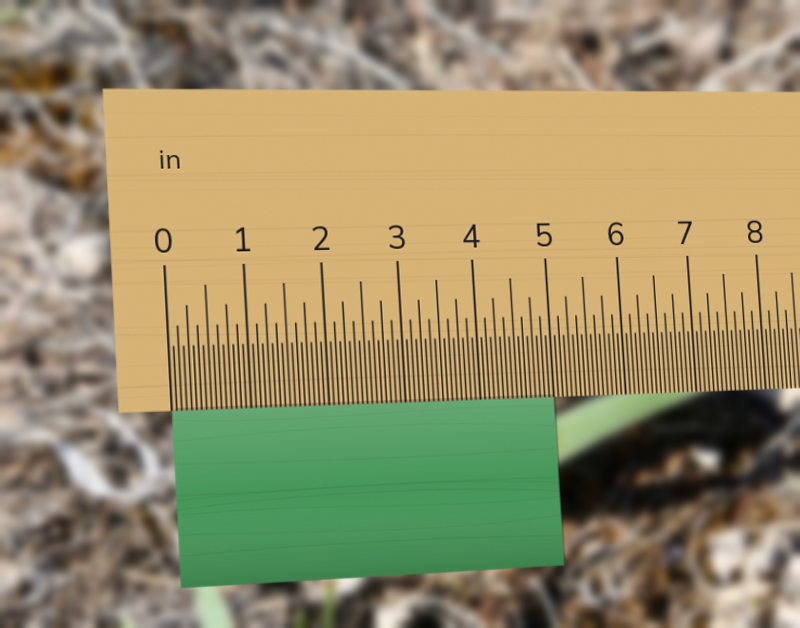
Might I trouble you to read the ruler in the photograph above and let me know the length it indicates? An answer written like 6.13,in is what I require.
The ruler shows 5,in
